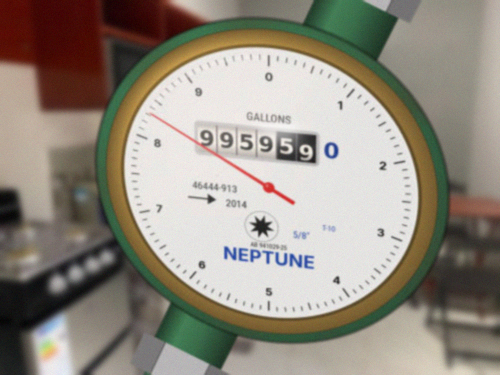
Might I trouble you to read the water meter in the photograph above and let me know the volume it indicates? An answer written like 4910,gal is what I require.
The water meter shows 9959588.3,gal
